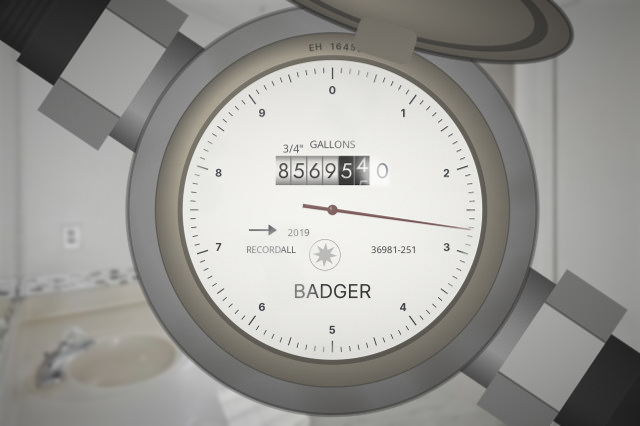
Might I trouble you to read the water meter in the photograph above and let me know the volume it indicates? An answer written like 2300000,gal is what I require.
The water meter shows 8569542.7,gal
